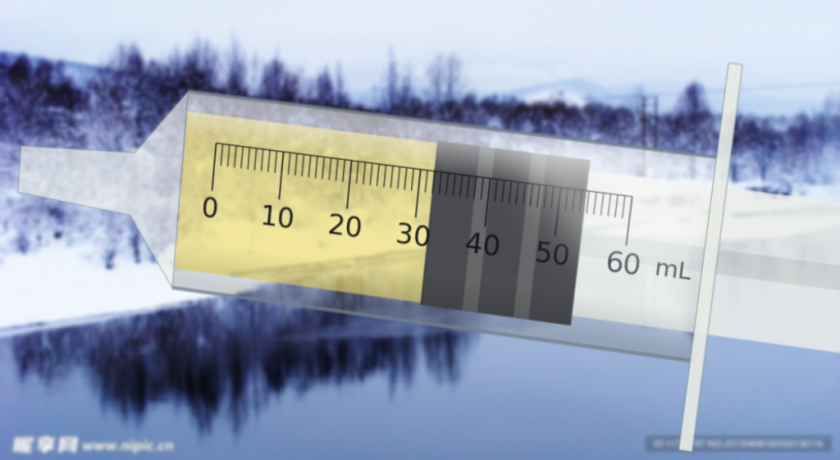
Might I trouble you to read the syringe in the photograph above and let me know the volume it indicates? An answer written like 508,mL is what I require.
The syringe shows 32,mL
